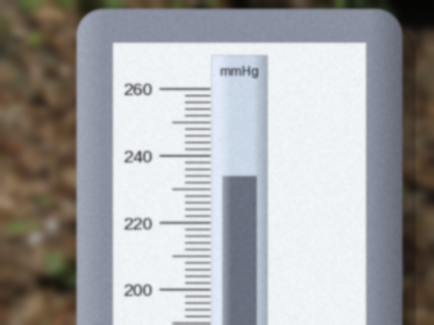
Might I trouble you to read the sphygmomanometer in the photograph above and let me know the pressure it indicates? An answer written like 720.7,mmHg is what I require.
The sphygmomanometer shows 234,mmHg
